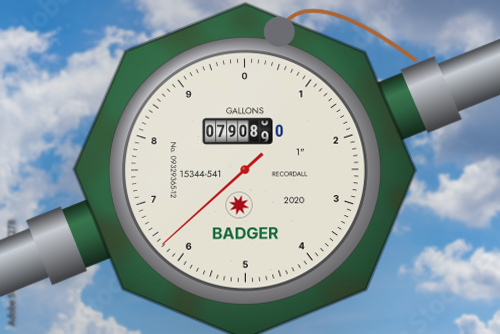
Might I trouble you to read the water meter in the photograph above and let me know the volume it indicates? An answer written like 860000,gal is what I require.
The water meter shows 790886.3,gal
